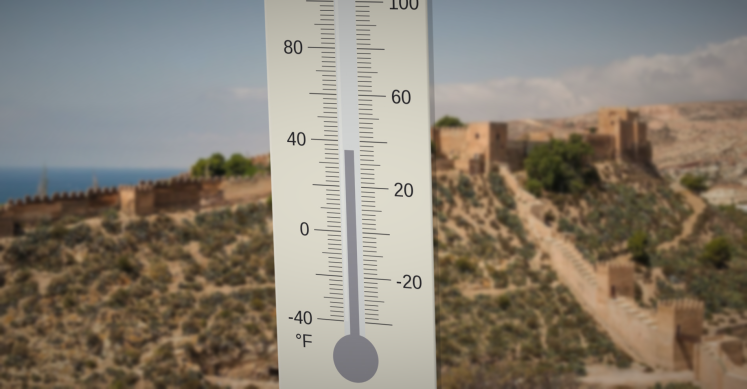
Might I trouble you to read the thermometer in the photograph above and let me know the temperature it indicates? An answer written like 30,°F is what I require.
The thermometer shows 36,°F
